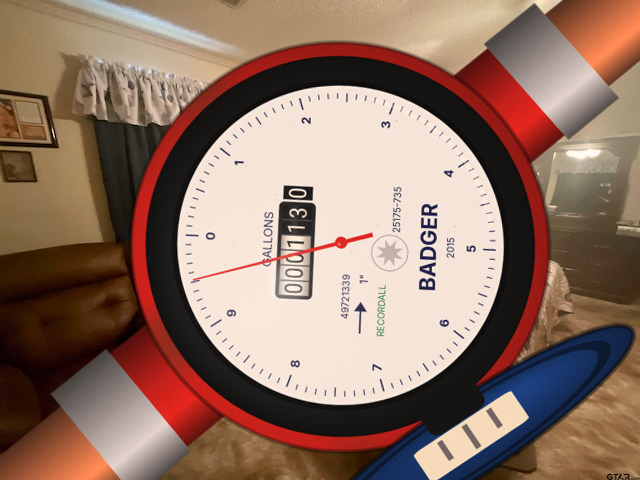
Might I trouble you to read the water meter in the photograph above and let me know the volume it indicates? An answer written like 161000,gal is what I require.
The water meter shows 1129.5,gal
